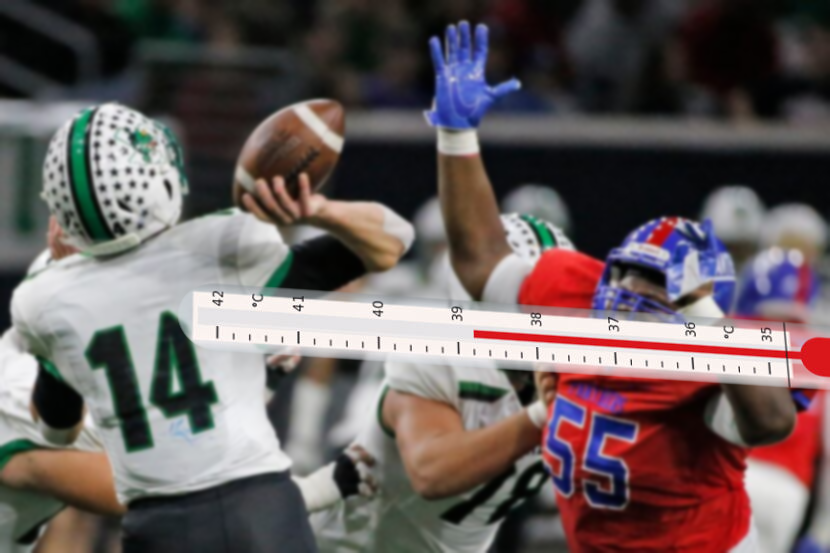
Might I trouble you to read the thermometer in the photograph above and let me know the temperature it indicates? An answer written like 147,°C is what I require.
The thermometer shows 38.8,°C
